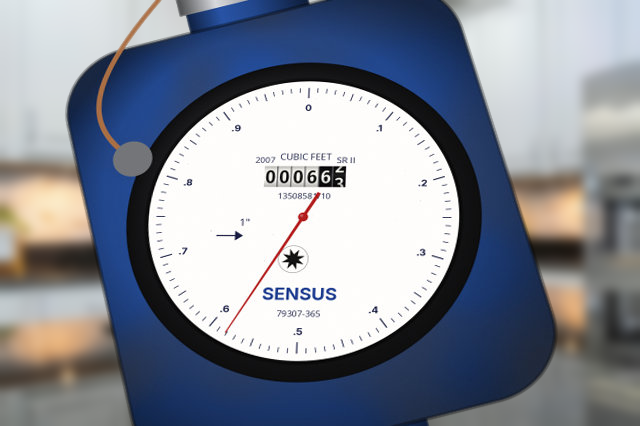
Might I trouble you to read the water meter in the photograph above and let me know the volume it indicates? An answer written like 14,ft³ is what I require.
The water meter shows 662.58,ft³
